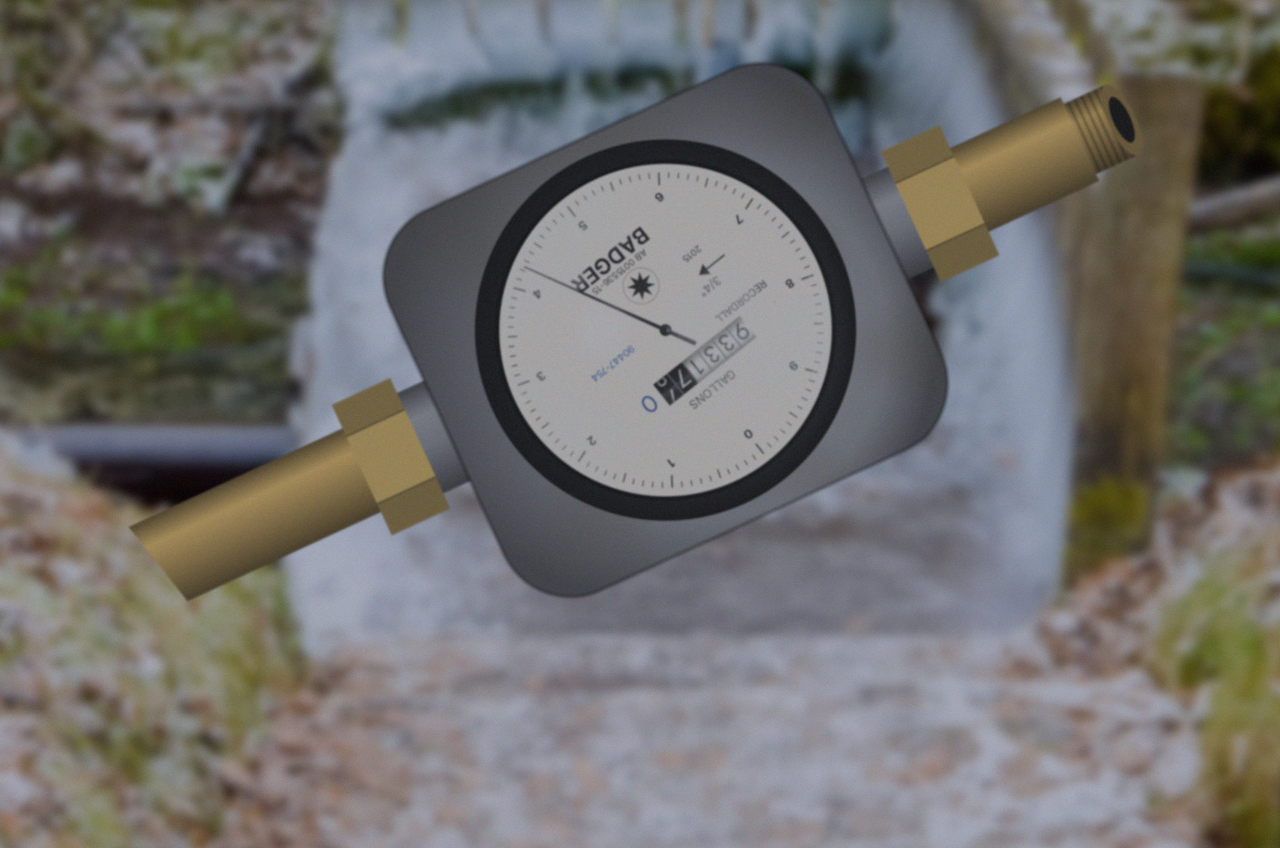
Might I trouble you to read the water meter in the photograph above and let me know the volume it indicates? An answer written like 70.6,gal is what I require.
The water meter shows 9331774.2,gal
